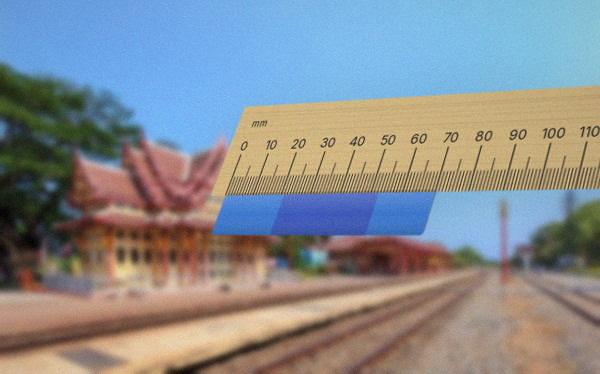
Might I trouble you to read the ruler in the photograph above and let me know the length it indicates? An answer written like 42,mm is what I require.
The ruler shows 70,mm
